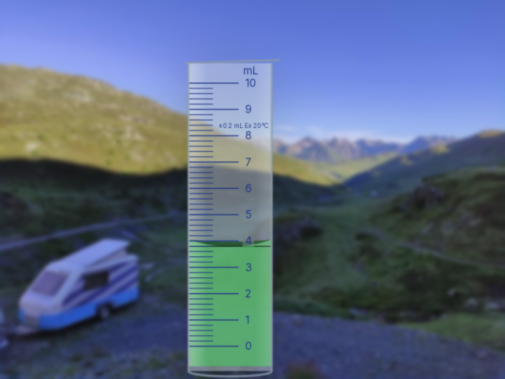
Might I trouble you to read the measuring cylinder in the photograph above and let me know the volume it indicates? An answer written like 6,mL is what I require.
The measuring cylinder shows 3.8,mL
